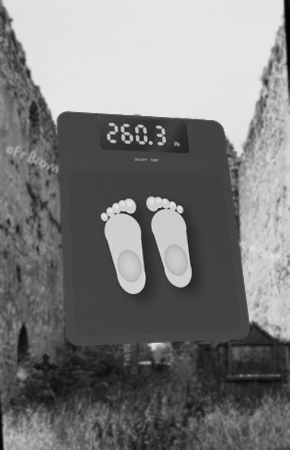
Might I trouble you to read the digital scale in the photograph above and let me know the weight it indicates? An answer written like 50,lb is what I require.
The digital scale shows 260.3,lb
